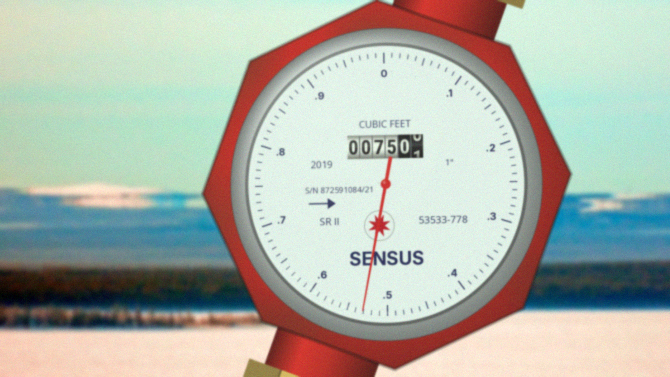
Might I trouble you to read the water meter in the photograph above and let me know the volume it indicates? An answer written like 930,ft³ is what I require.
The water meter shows 7500.53,ft³
